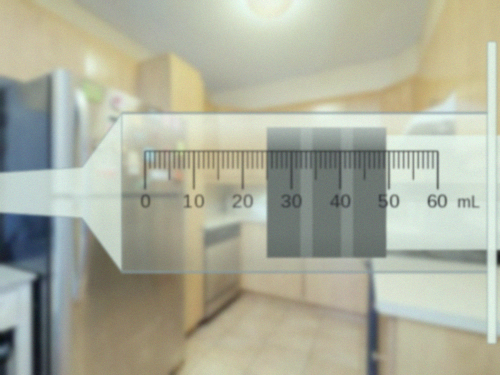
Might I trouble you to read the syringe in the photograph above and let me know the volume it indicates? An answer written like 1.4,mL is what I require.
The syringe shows 25,mL
